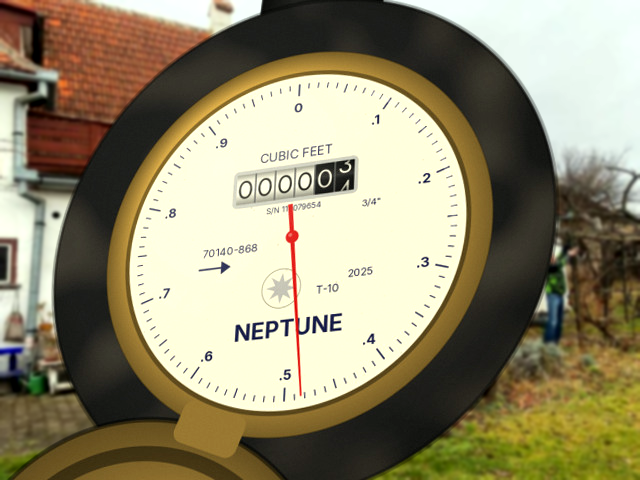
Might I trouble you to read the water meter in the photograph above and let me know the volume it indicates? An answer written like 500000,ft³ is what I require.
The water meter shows 3.48,ft³
